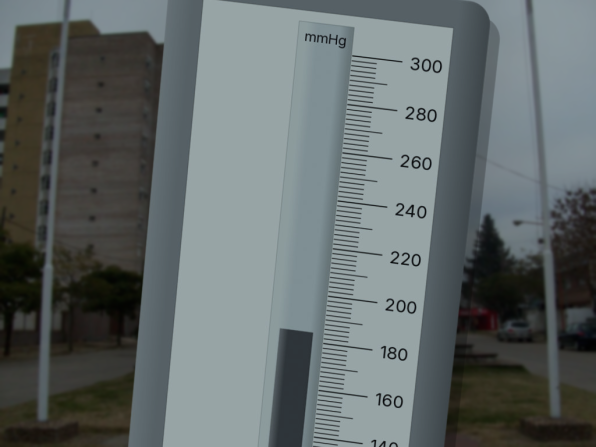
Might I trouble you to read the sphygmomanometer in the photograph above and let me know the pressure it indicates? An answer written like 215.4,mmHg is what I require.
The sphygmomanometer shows 184,mmHg
